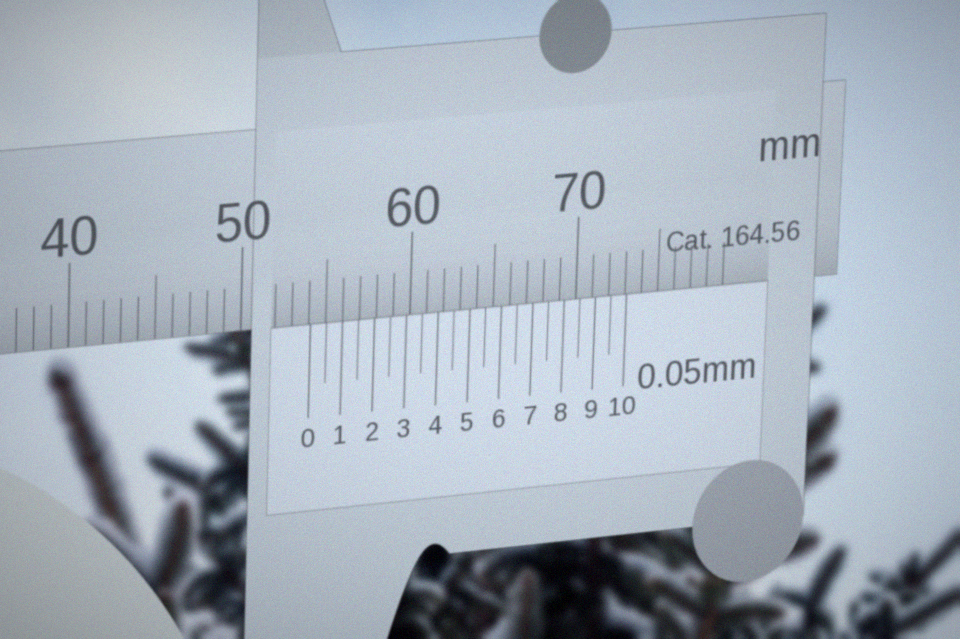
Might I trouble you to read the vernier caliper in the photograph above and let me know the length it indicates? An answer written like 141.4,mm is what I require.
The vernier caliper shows 54.1,mm
